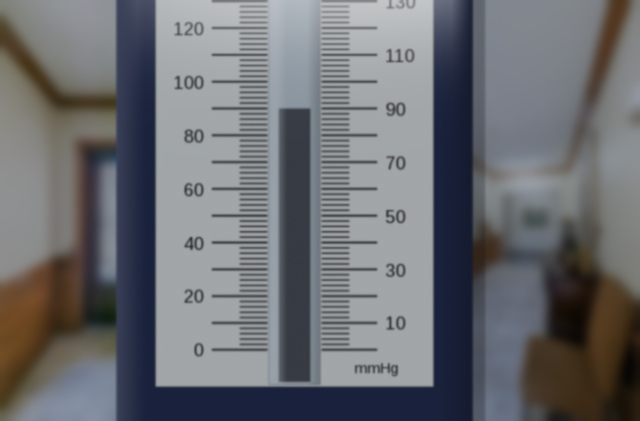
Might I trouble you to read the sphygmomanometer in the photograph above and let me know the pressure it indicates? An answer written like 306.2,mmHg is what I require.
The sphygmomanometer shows 90,mmHg
